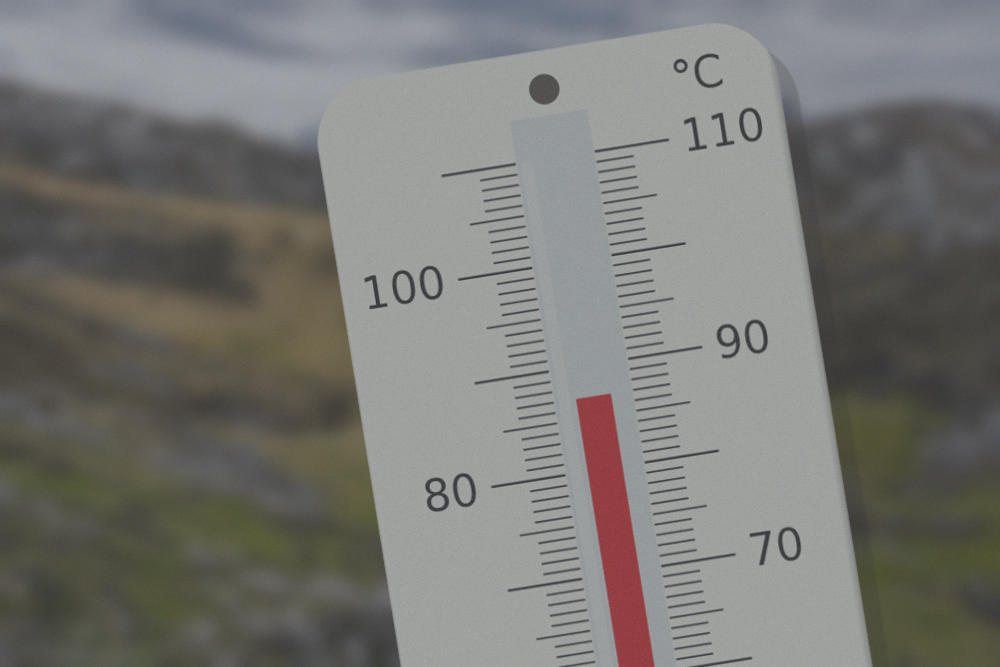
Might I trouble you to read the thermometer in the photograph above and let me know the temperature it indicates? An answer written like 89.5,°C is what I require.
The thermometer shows 87,°C
